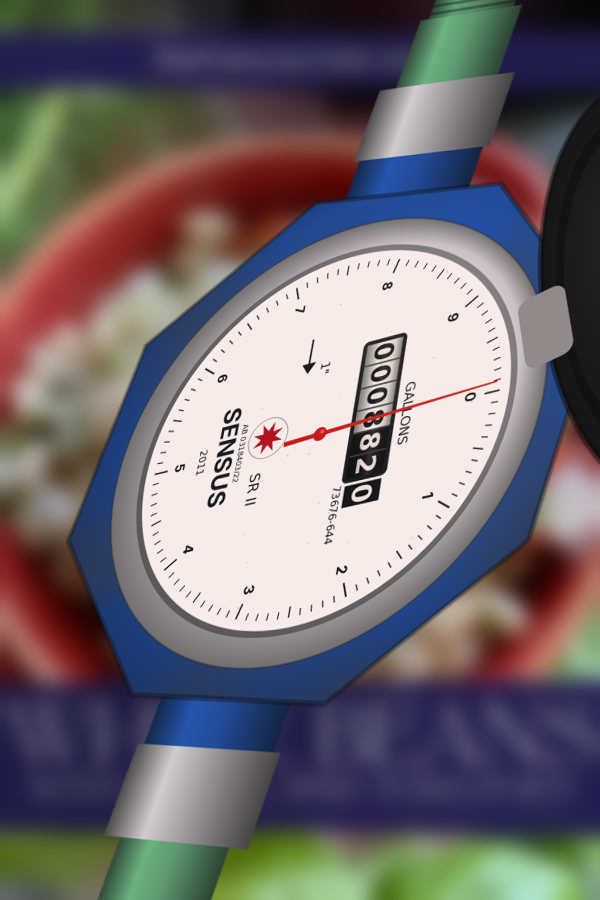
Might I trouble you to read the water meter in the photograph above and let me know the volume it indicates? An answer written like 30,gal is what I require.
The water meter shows 8819.9,gal
